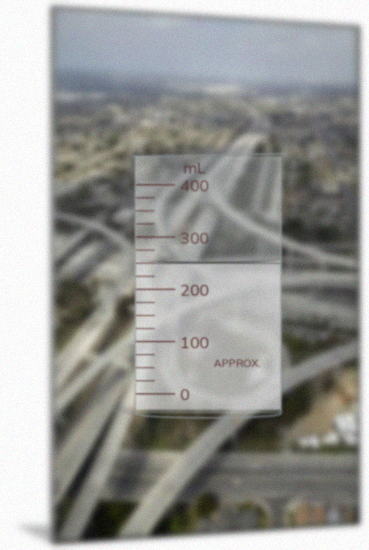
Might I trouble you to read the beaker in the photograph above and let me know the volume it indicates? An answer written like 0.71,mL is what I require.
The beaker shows 250,mL
